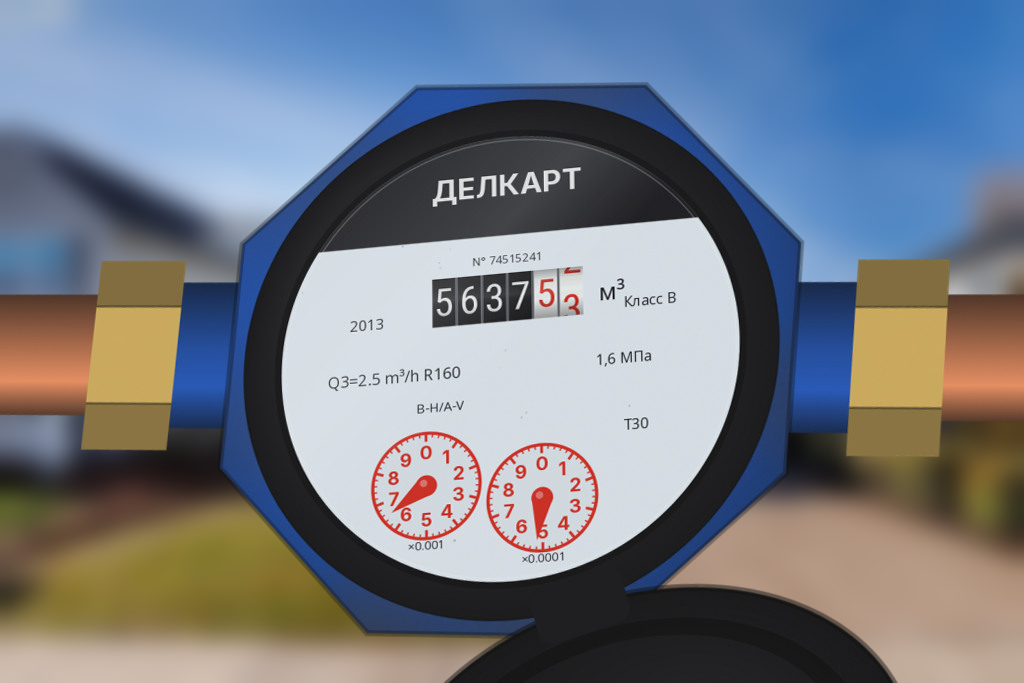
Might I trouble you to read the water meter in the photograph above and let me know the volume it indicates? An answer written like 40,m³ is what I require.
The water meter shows 5637.5265,m³
